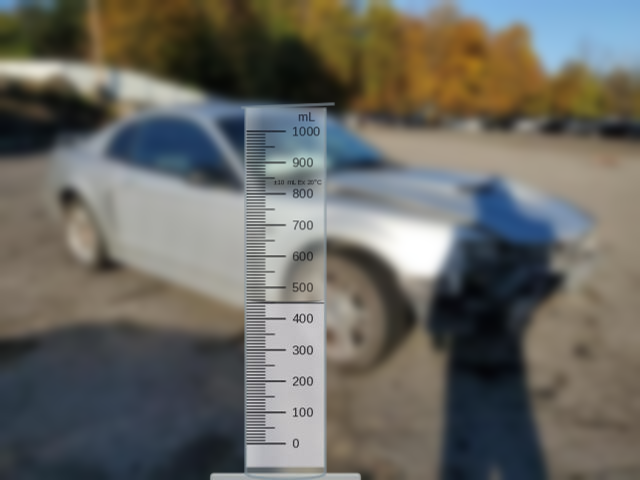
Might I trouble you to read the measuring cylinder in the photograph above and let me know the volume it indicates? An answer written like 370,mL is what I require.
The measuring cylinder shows 450,mL
